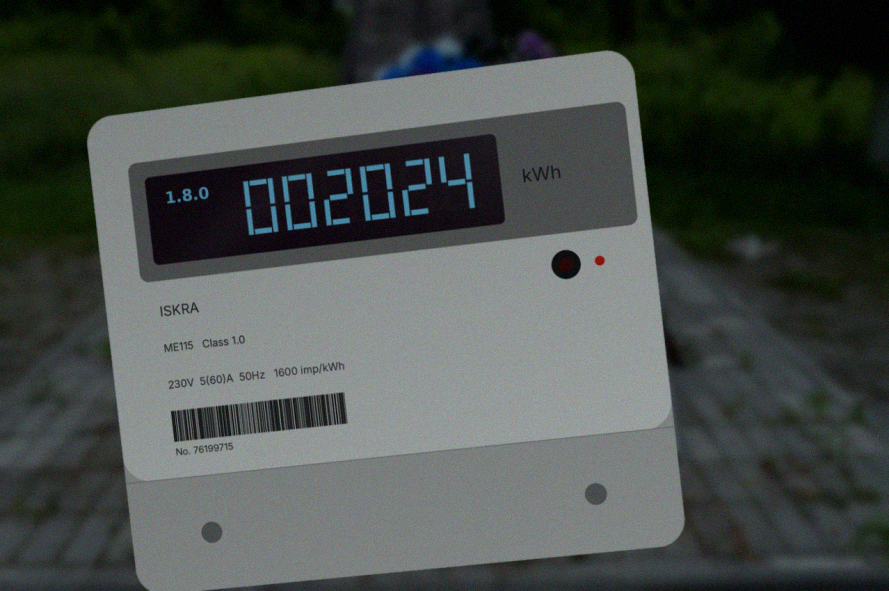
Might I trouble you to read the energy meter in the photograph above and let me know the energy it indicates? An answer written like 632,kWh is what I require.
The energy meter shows 2024,kWh
